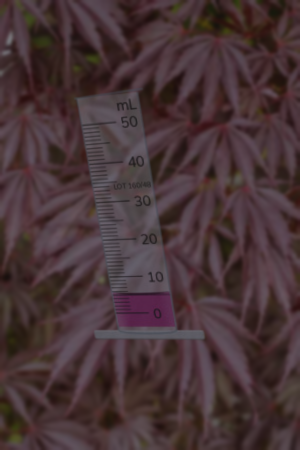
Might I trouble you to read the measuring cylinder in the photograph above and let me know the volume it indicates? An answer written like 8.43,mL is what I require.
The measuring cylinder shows 5,mL
